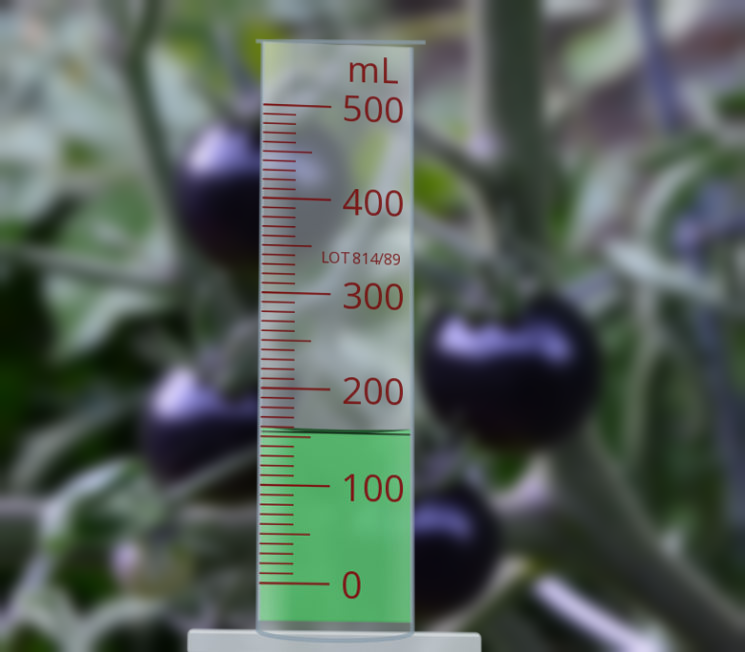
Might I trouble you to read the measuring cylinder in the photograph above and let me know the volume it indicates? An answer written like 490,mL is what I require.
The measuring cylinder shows 155,mL
